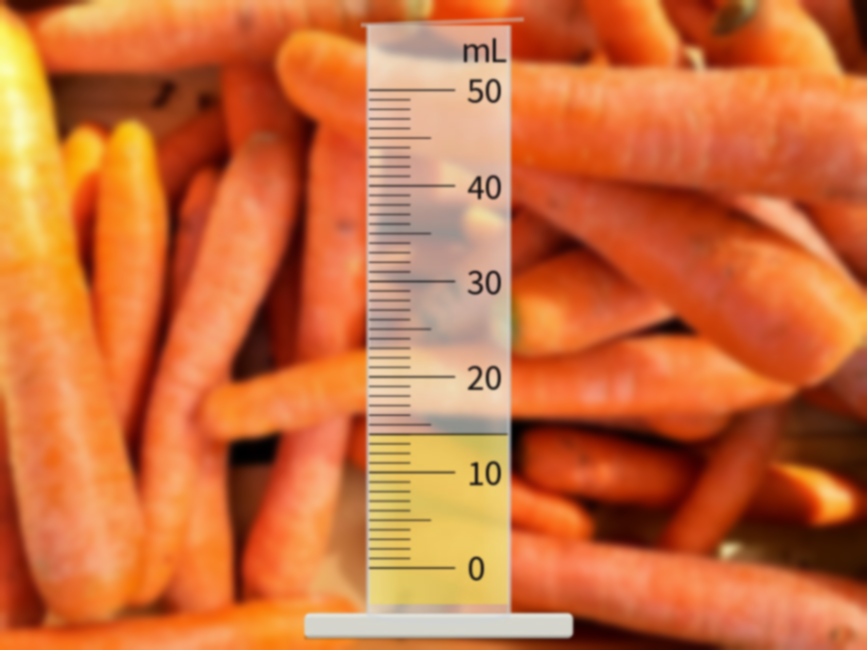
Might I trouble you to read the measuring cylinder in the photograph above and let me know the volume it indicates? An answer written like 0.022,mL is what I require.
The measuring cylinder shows 14,mL
